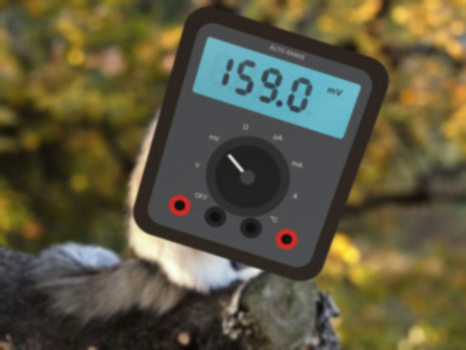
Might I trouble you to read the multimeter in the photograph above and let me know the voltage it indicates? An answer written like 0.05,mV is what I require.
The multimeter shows 159.0,mV
